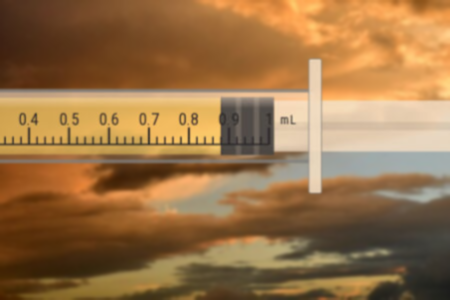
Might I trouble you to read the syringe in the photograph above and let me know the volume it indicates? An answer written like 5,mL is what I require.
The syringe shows 0.88,mL
